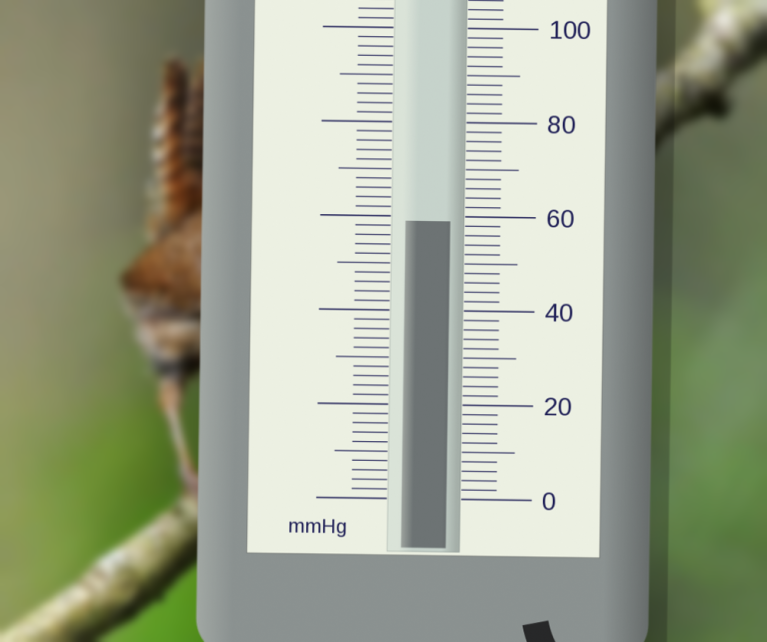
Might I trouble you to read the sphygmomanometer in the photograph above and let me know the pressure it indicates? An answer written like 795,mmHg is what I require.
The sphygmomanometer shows 59,mmHg
